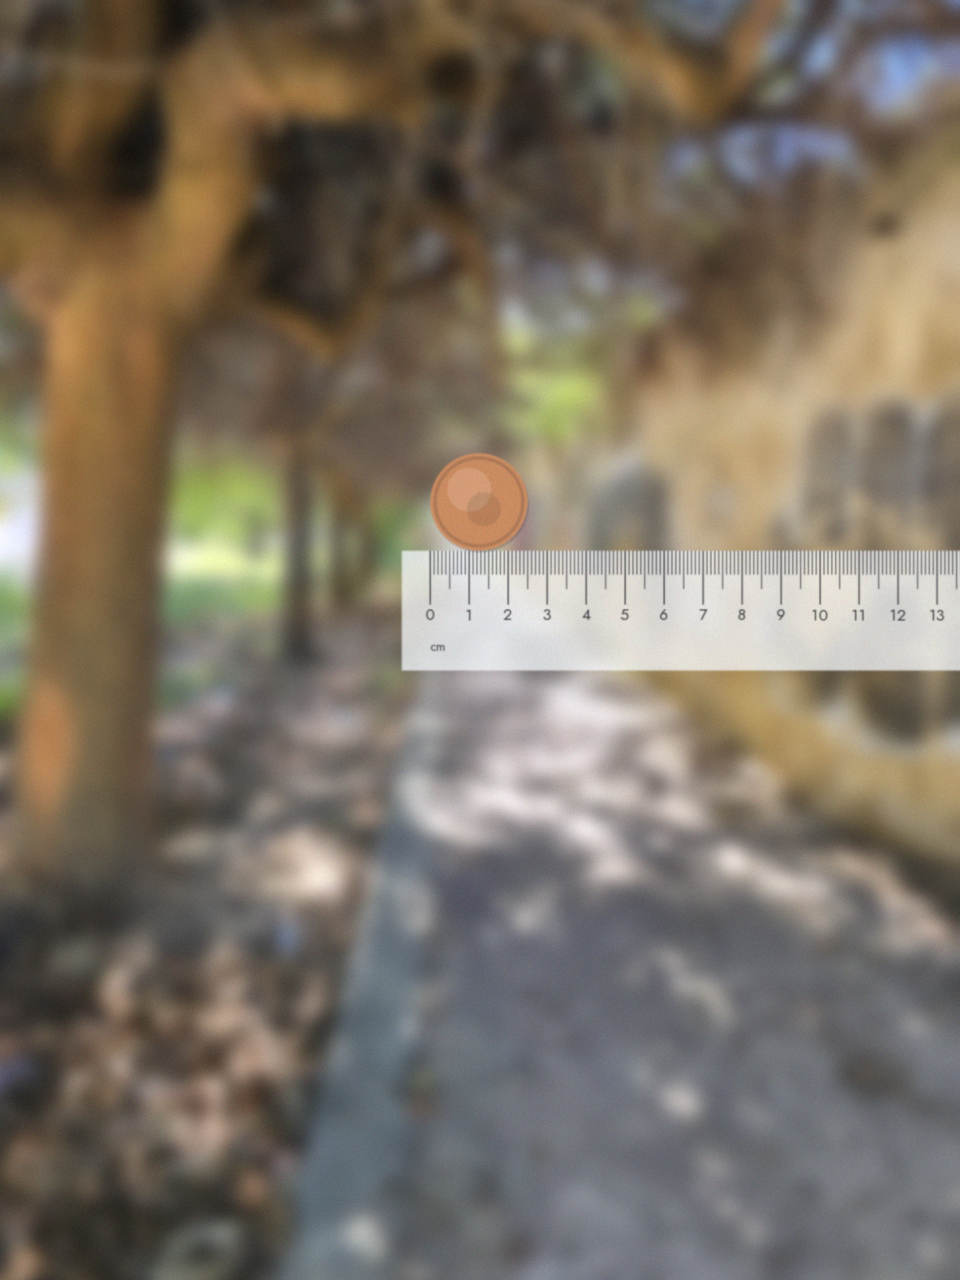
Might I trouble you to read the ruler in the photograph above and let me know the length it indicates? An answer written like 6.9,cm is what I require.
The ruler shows 2.5,cm
